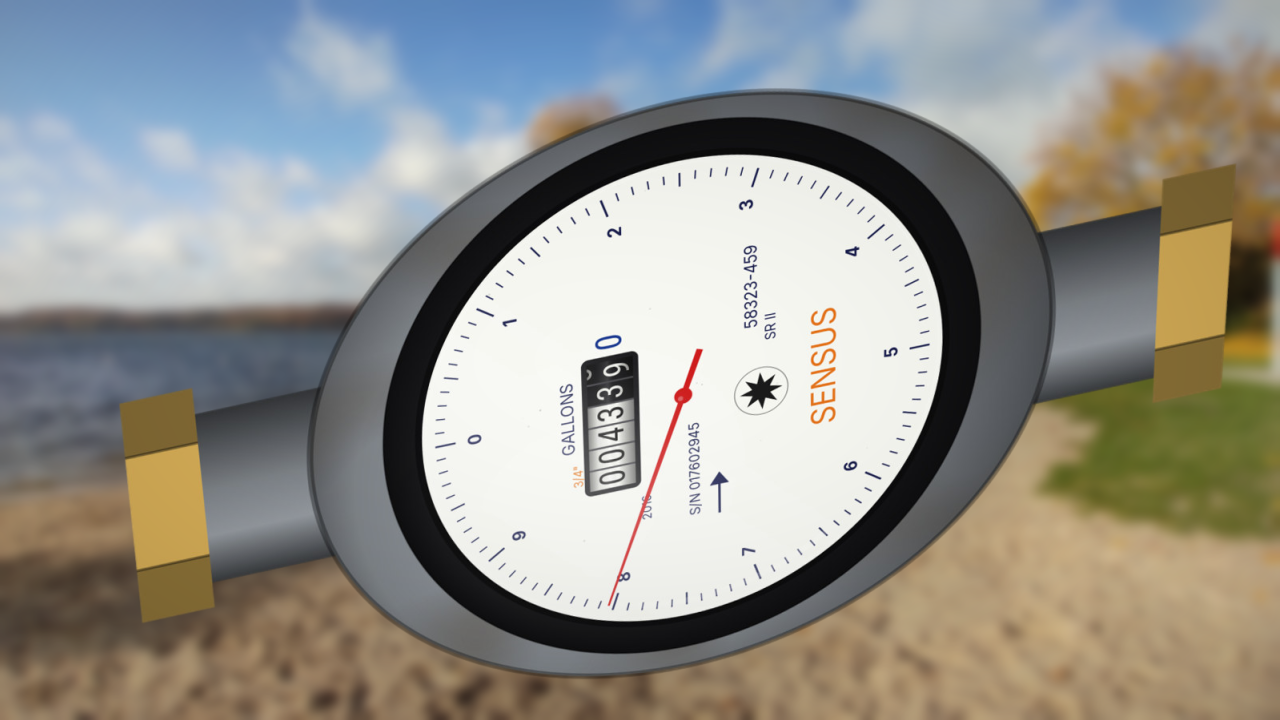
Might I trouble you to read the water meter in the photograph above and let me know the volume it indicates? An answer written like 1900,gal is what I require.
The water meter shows 43388.0,gal
